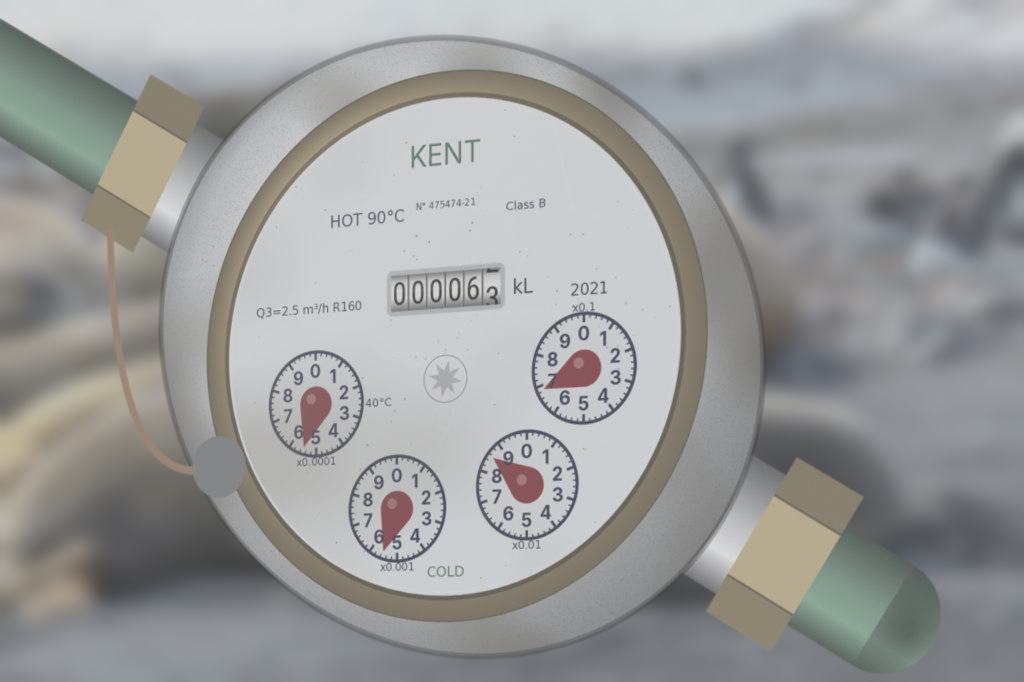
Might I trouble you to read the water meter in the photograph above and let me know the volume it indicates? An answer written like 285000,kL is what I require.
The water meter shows 62.6855,kL
